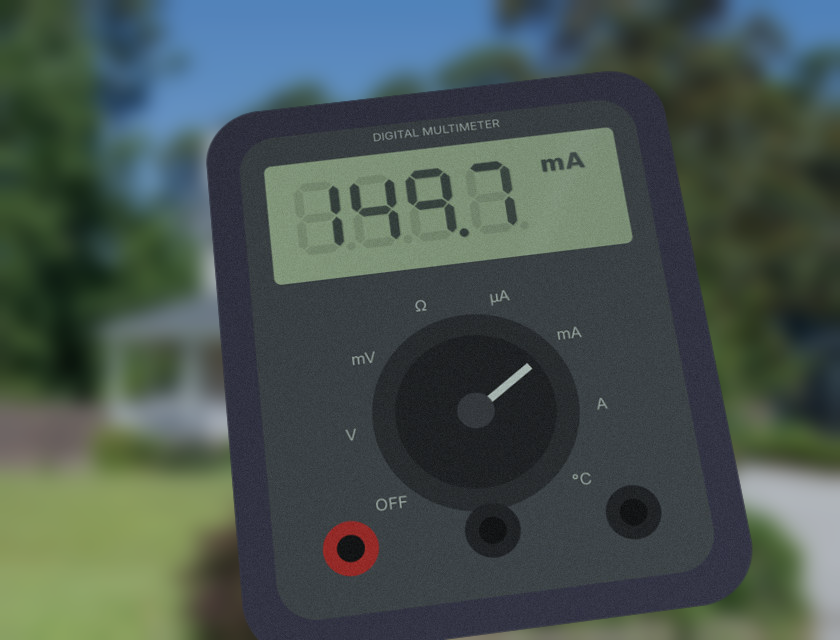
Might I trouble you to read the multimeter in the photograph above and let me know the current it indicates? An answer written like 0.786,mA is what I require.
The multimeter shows 149.7,mA
